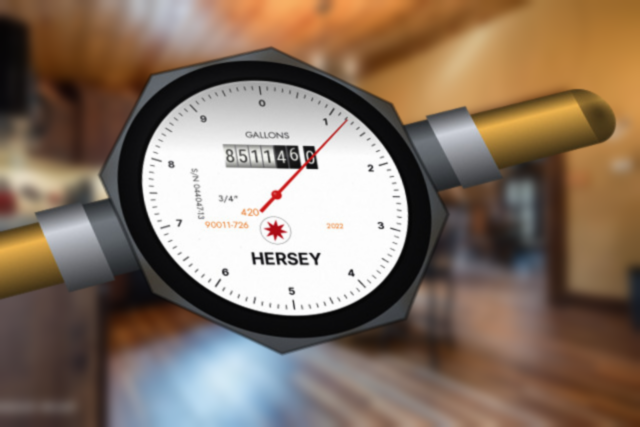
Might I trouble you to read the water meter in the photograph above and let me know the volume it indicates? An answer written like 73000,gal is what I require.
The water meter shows 8511461.2,gal
